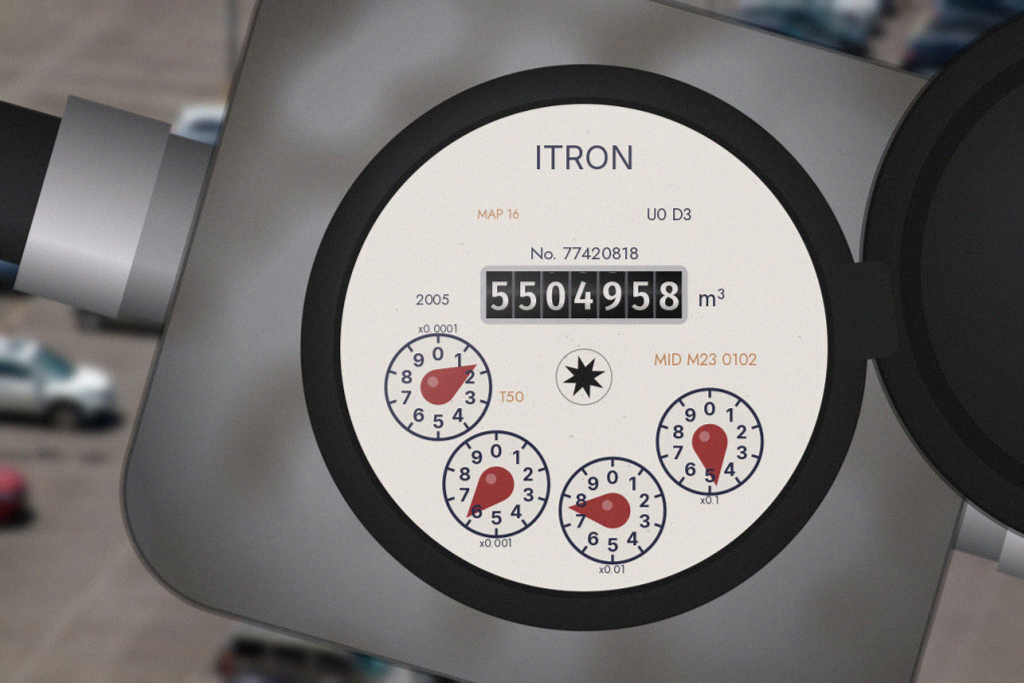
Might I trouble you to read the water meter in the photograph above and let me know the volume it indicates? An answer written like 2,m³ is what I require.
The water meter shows 5504958.4761,m³
